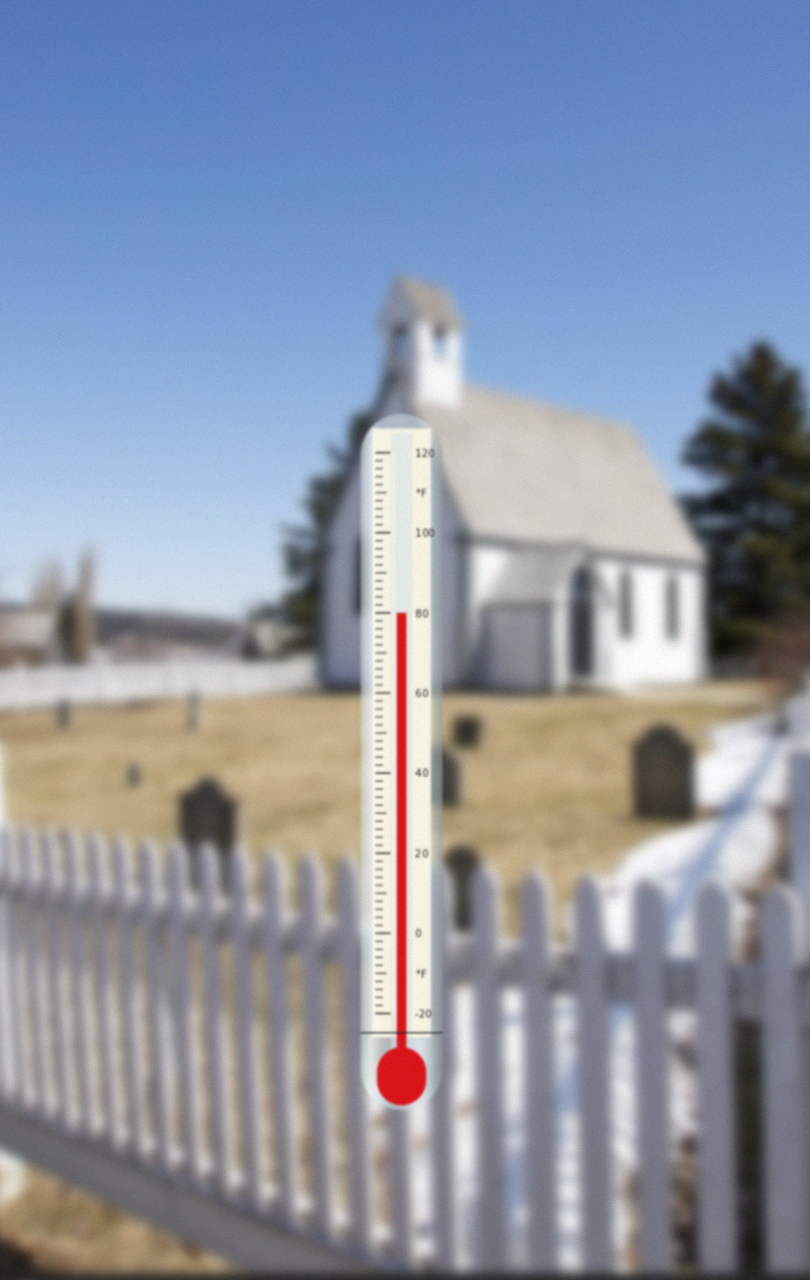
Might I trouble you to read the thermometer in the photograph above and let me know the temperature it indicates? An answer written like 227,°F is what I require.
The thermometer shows 80,°F
